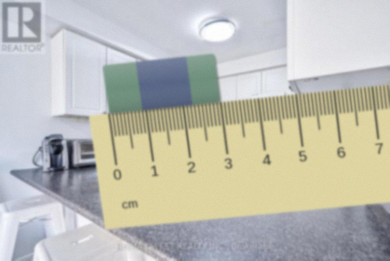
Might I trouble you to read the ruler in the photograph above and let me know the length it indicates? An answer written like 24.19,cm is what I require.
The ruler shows 3,cm
